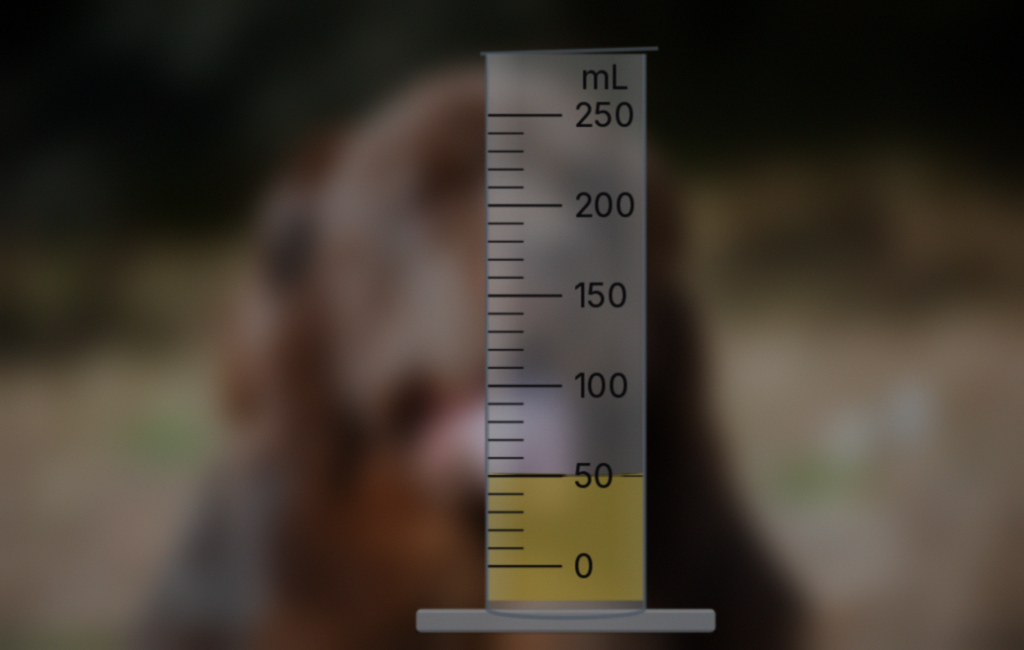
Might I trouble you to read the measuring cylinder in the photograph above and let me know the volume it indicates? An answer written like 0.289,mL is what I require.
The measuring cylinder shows 50,mL
